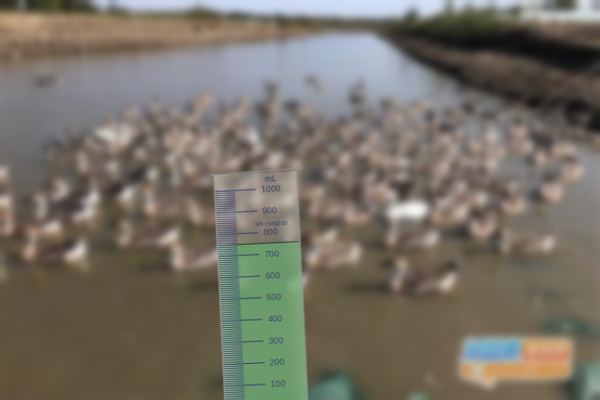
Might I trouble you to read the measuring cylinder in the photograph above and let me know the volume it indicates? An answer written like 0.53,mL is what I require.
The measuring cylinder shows 750,mL
